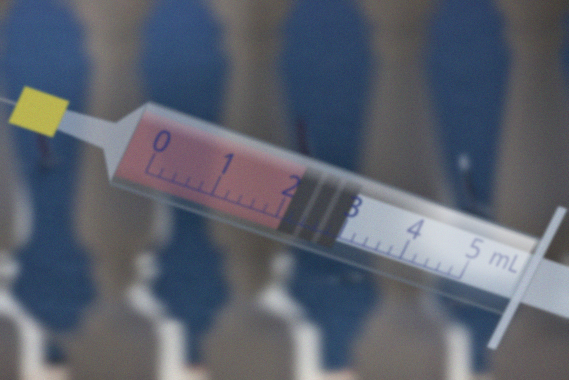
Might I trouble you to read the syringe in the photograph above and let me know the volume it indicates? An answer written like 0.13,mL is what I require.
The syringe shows 2.1,mL
